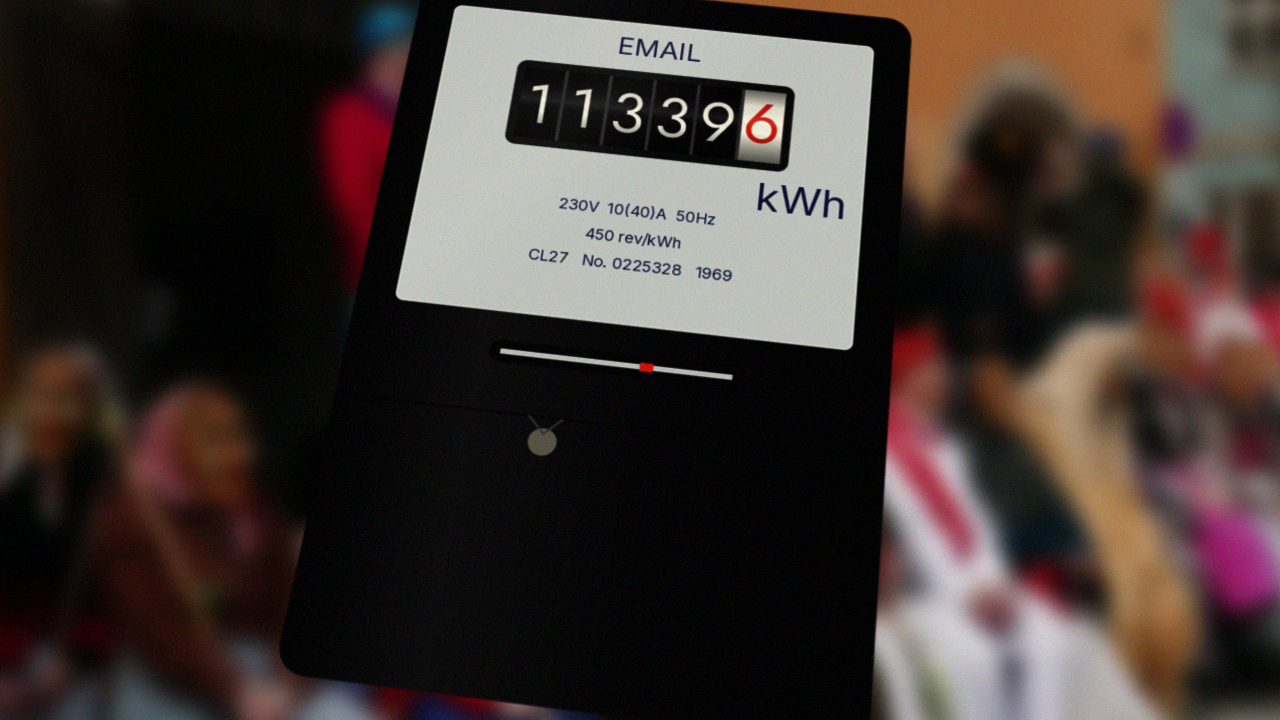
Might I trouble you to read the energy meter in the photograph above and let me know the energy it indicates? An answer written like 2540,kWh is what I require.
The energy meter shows 11339.6,kWh
